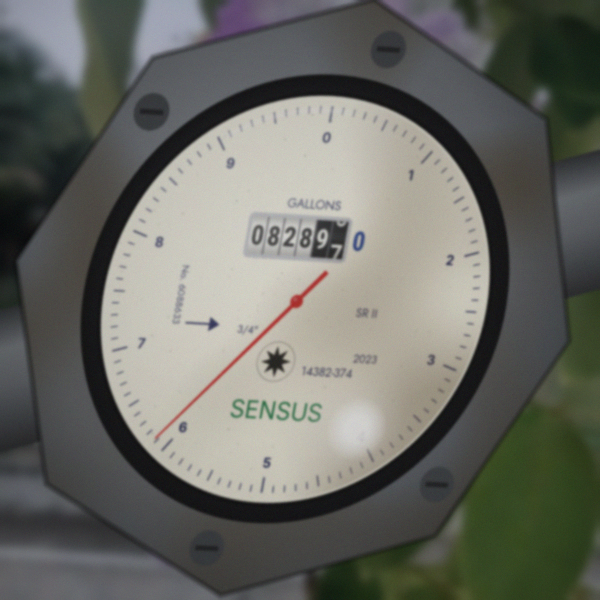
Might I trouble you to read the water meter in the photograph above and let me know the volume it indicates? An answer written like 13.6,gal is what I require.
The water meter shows 828966.1,gal
